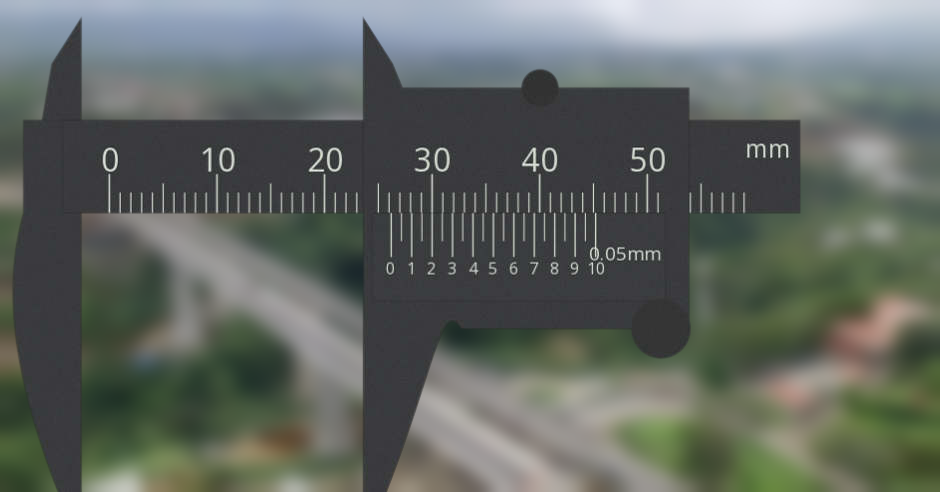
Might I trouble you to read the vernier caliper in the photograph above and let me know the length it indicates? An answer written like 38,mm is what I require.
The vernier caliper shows 26.2,mm
